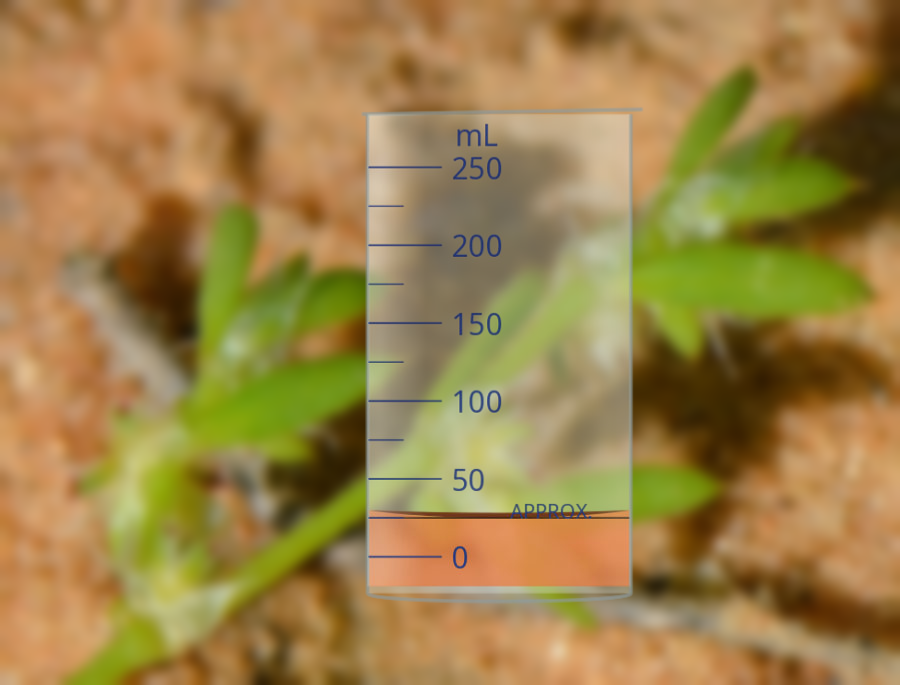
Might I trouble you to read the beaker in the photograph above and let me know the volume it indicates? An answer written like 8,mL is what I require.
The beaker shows 25,mL
